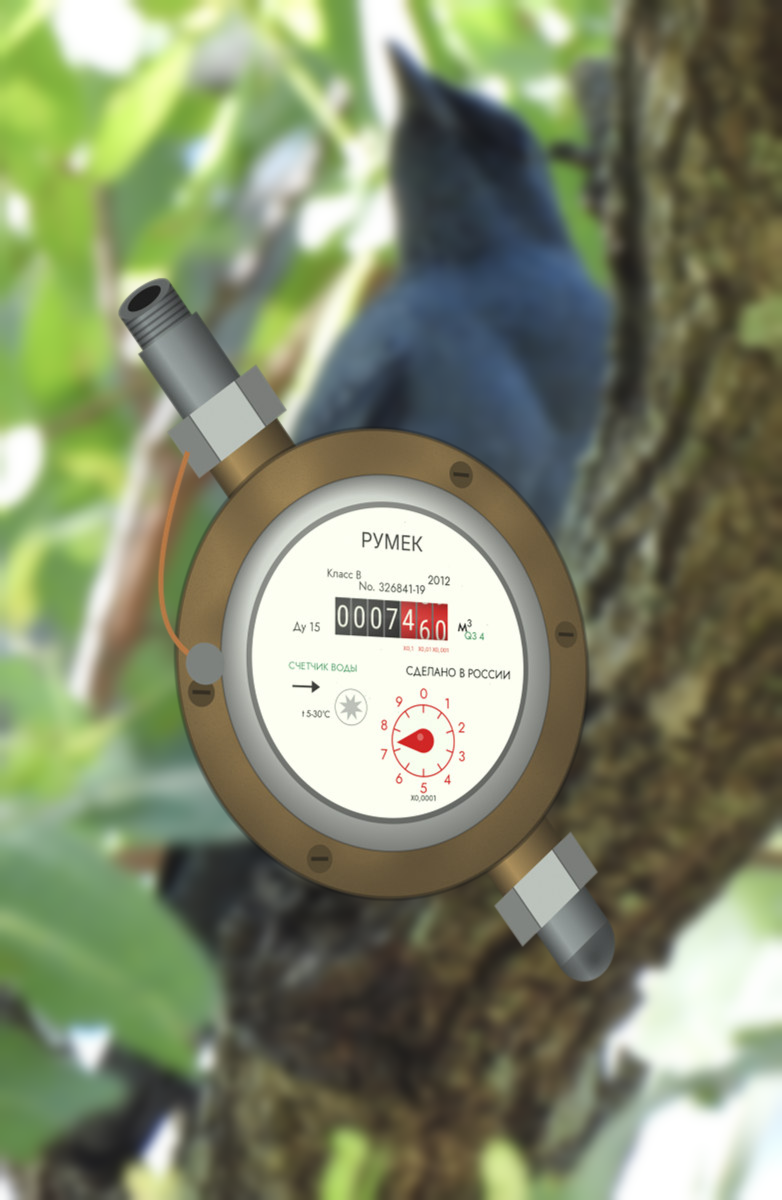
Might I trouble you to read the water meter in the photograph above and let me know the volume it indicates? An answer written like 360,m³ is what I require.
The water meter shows 7.4597,m³
